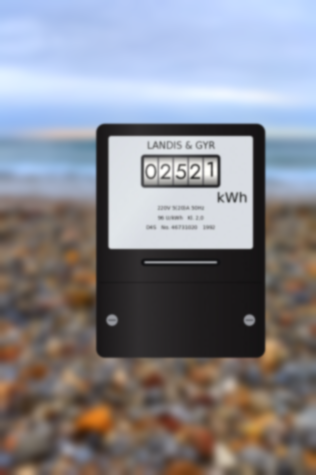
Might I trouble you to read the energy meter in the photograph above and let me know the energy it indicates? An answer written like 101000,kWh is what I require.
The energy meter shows 2521,kWh
